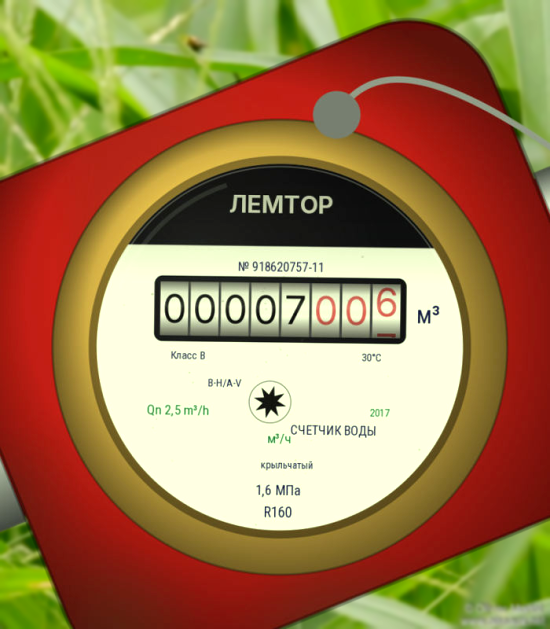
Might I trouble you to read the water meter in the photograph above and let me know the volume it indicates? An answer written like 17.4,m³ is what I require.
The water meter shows 7.006,m³
